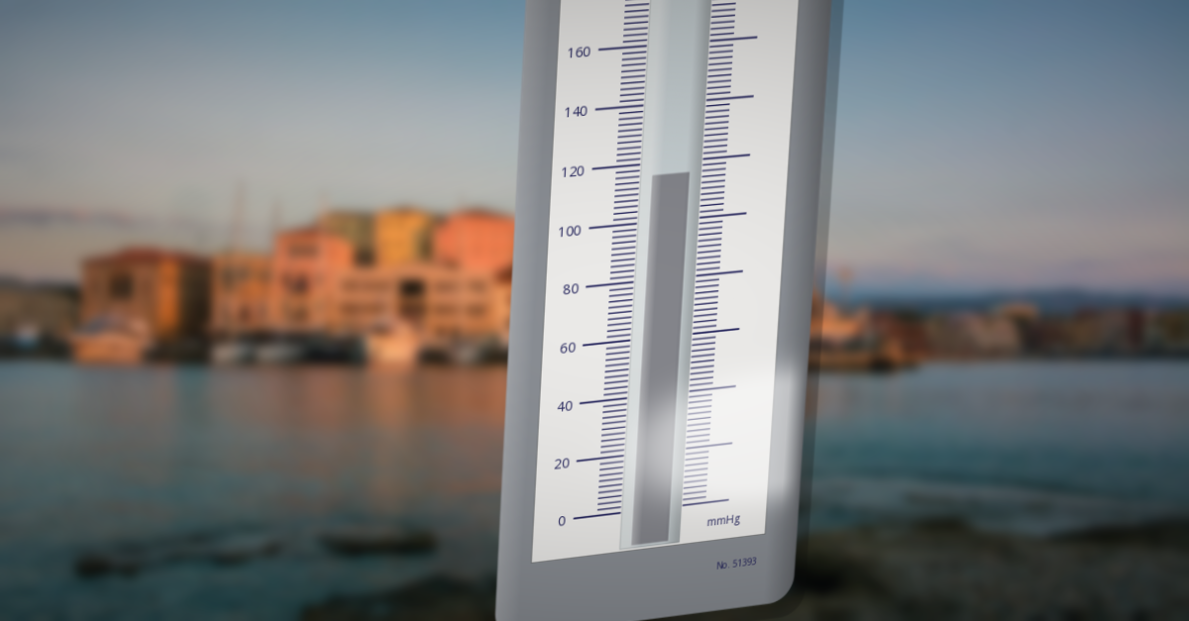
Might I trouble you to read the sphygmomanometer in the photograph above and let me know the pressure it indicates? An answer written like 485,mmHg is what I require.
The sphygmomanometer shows 116,mmHg
